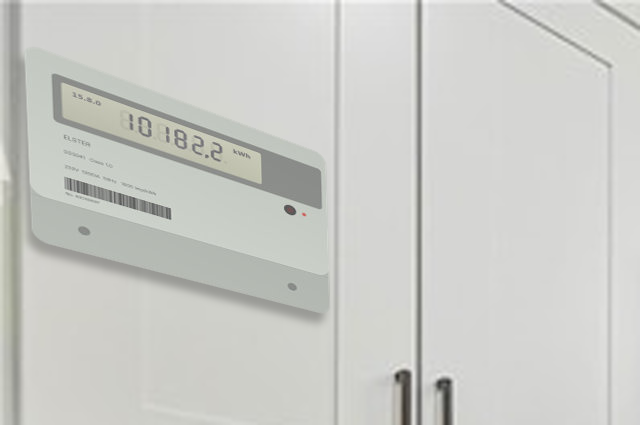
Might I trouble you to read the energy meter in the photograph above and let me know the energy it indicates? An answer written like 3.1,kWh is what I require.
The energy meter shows 10182.2,kWh
